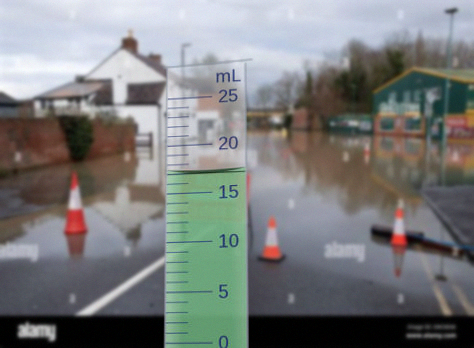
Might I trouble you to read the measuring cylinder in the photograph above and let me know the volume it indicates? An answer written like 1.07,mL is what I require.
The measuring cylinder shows 17,mL
